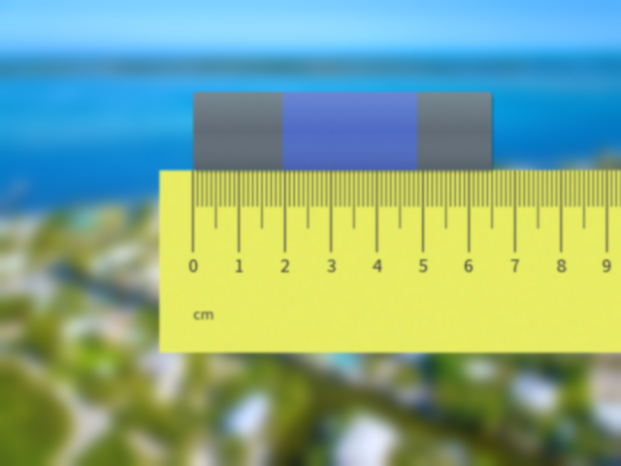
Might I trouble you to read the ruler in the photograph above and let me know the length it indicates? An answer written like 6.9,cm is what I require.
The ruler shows 6.5,cm
